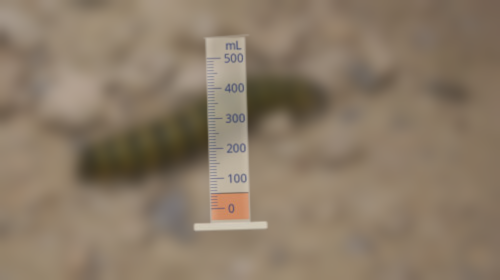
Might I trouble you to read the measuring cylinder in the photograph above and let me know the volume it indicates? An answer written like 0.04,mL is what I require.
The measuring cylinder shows 50,mL
